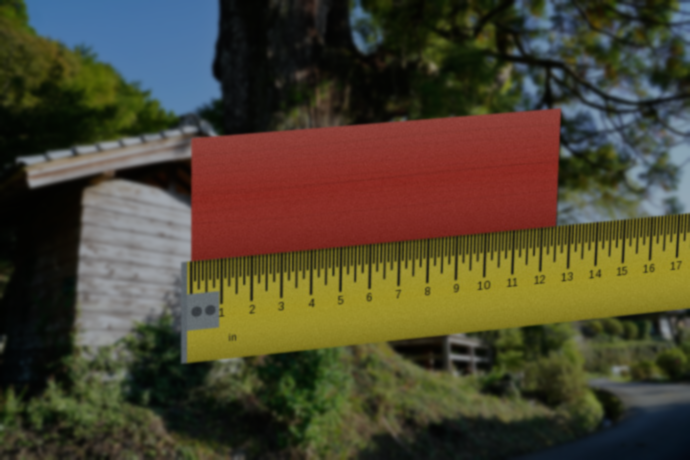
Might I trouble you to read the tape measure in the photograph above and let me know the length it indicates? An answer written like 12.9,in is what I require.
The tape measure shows 12.5,in
